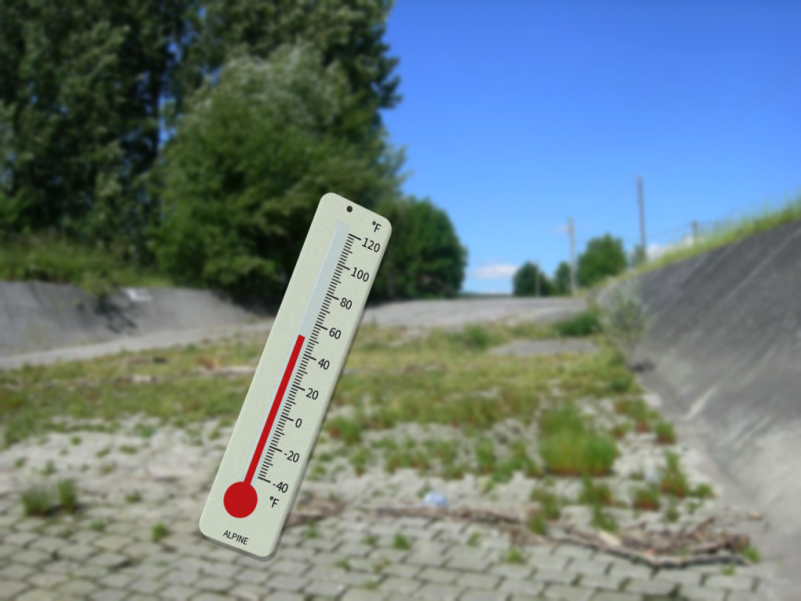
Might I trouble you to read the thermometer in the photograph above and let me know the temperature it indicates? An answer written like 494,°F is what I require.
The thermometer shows 50,°F
